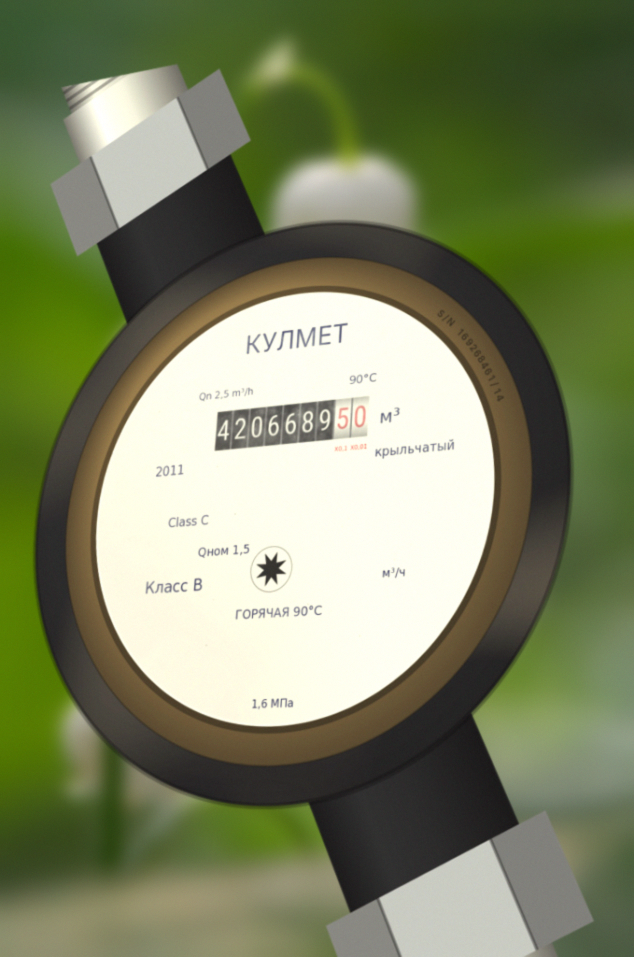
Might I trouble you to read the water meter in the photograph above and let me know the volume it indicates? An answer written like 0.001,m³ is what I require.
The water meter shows 4206689.50,m³
